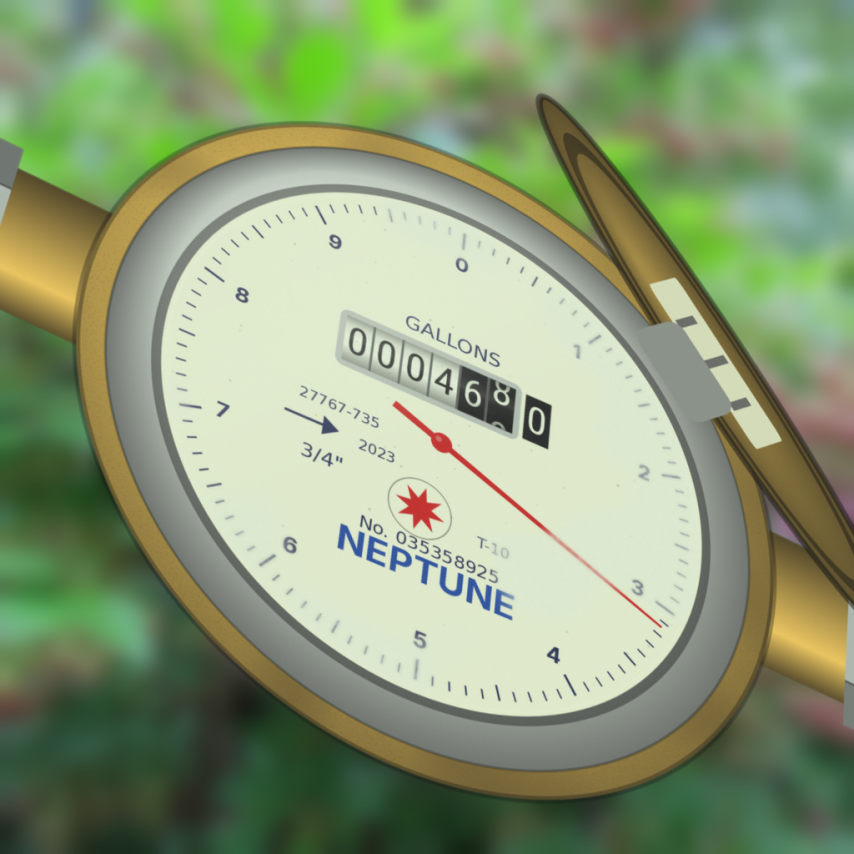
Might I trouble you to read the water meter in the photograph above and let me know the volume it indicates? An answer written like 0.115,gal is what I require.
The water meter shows 4683.1,gal
